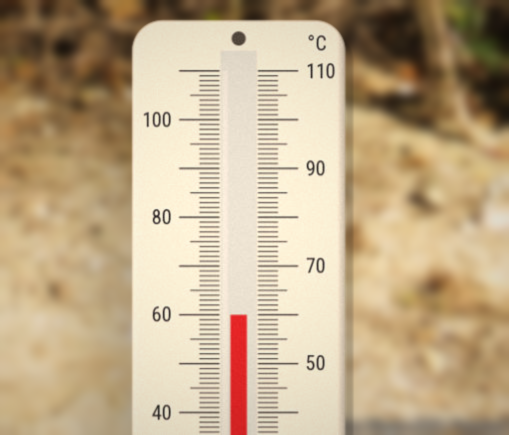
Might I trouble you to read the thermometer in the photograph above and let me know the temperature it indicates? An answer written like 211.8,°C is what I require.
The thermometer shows 60,°C
